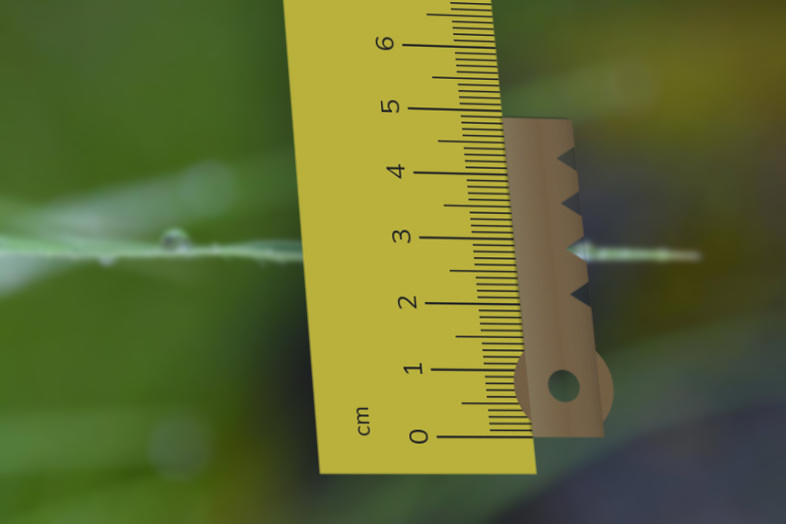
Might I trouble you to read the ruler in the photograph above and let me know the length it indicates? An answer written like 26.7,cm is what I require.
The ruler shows 4.9,cm
